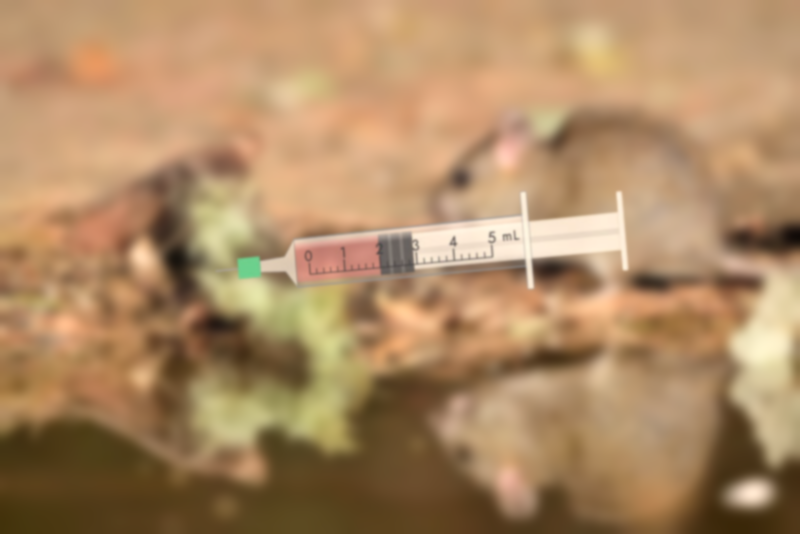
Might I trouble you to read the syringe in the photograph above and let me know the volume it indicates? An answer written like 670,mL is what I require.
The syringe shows 2,mL
